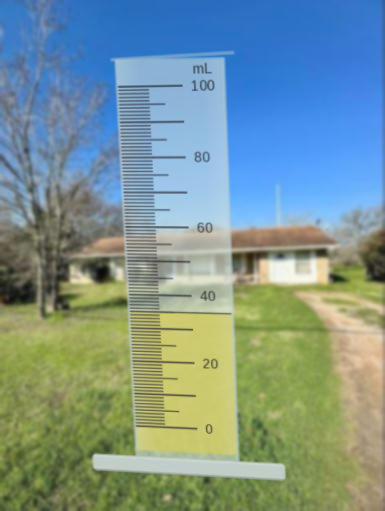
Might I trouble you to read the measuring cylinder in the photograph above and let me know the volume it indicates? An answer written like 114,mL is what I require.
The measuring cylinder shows 35,mL
